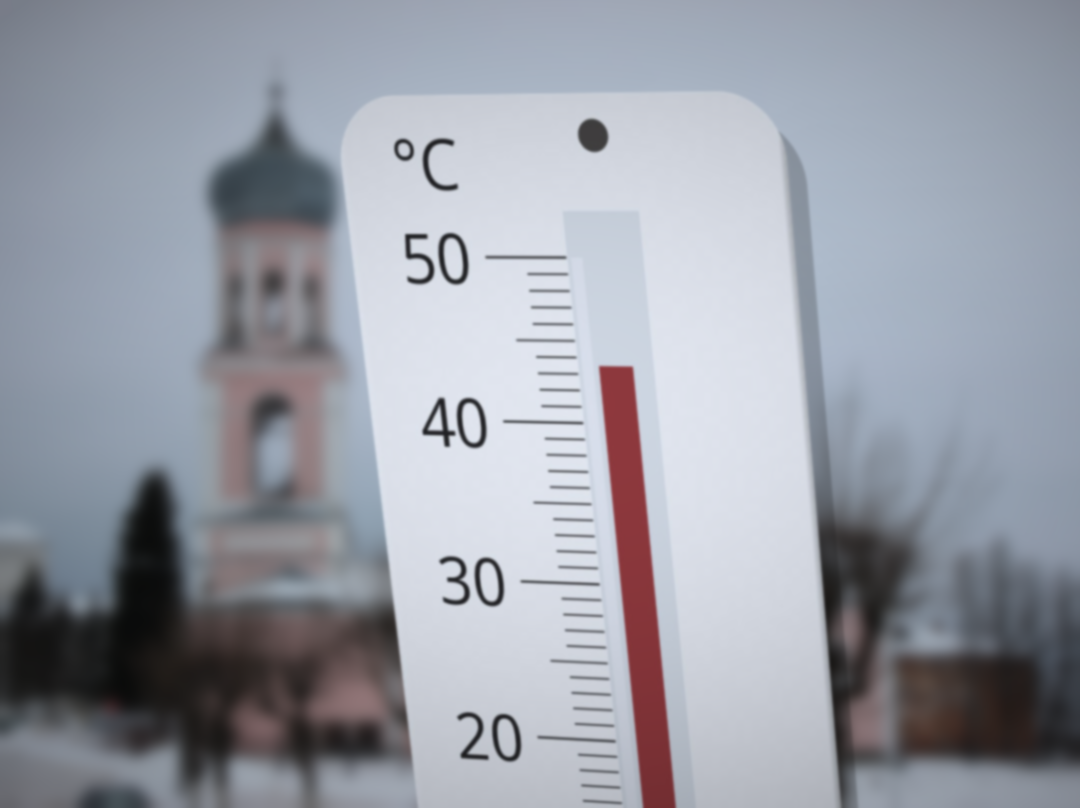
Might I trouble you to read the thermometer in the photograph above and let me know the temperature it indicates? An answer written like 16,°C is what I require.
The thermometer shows 43.5,°C
